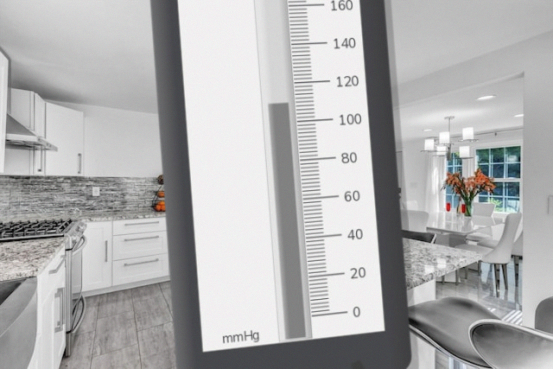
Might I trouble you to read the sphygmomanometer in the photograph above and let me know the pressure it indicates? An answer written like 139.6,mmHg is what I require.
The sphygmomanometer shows 110,mmHg
